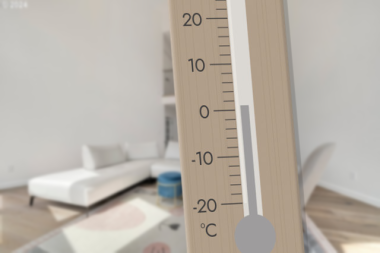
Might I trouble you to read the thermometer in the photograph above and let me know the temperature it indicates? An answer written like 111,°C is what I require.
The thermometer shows 1,°C
